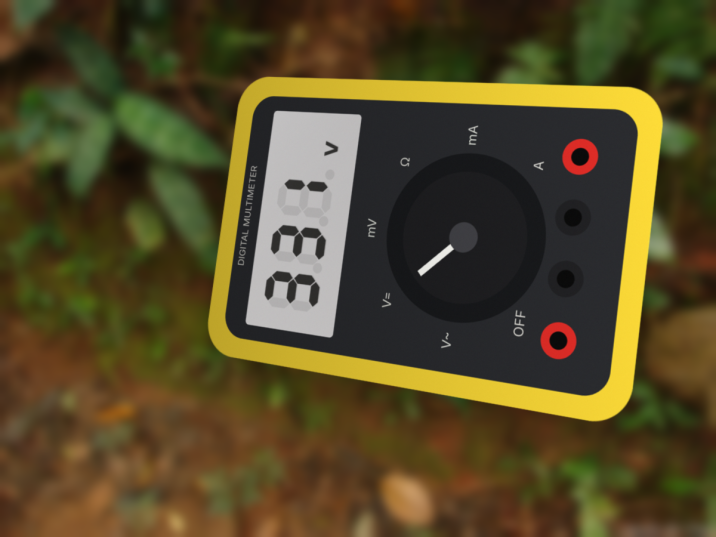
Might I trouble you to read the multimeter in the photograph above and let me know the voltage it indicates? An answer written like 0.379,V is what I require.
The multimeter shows 331,V
